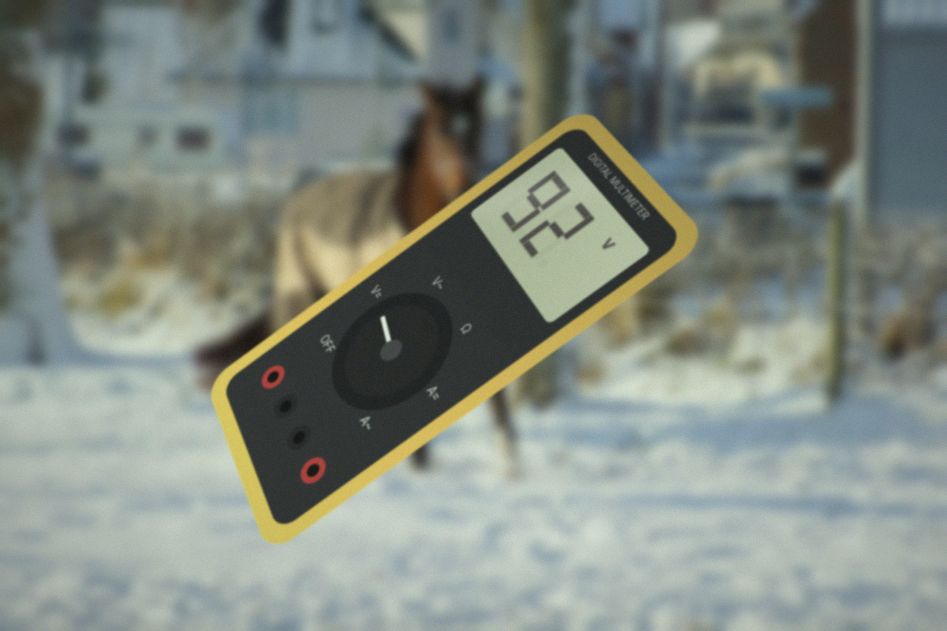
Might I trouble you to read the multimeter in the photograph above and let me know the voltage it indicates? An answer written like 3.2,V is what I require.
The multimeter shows 92,V
